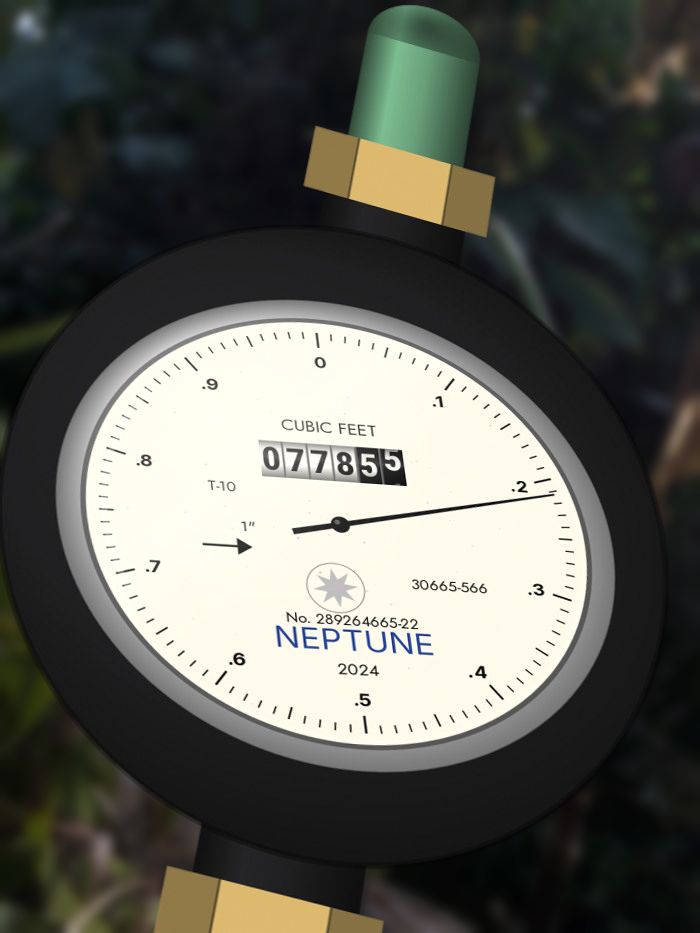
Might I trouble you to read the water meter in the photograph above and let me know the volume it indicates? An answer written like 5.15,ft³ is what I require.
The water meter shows 77855.21,ft³
